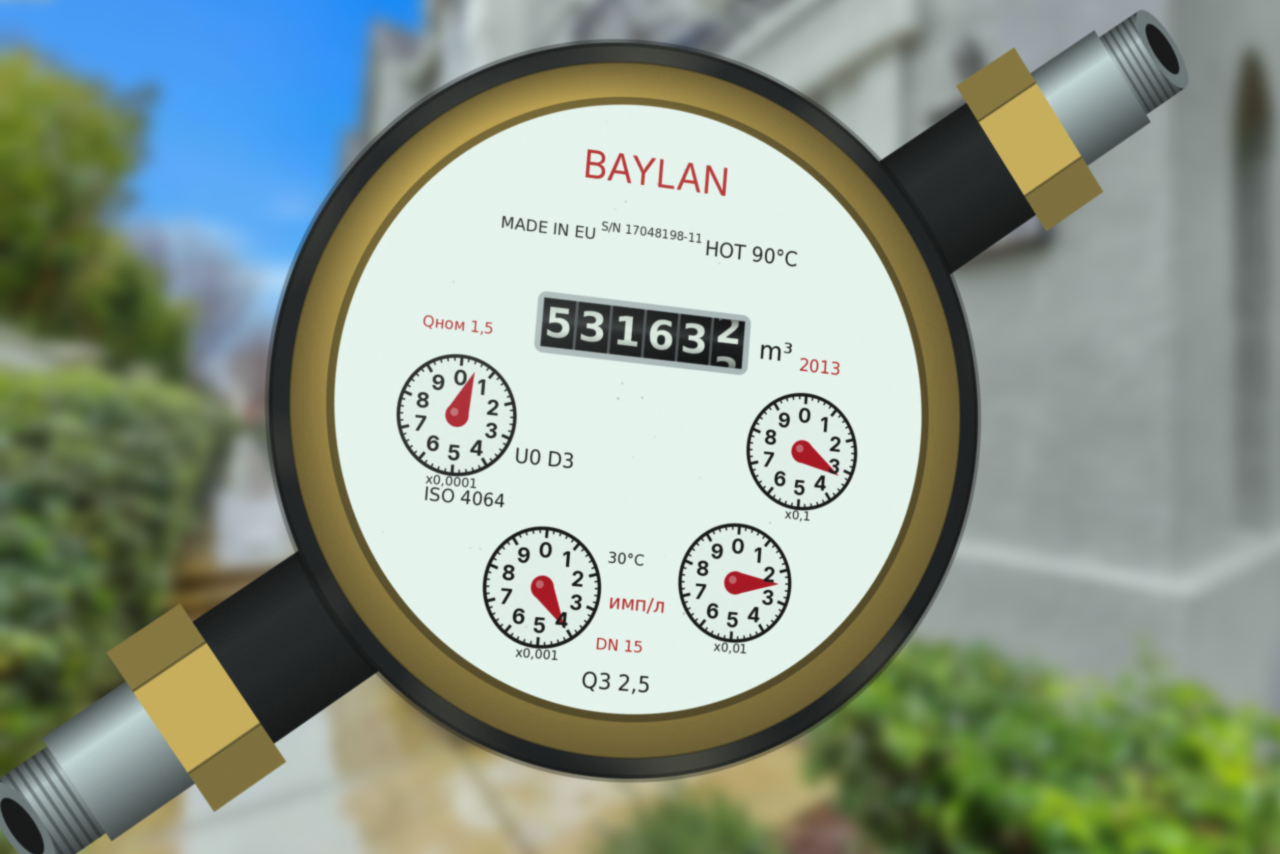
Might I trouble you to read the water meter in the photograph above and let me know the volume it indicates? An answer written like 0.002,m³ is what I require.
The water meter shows 531632.3240,m³
